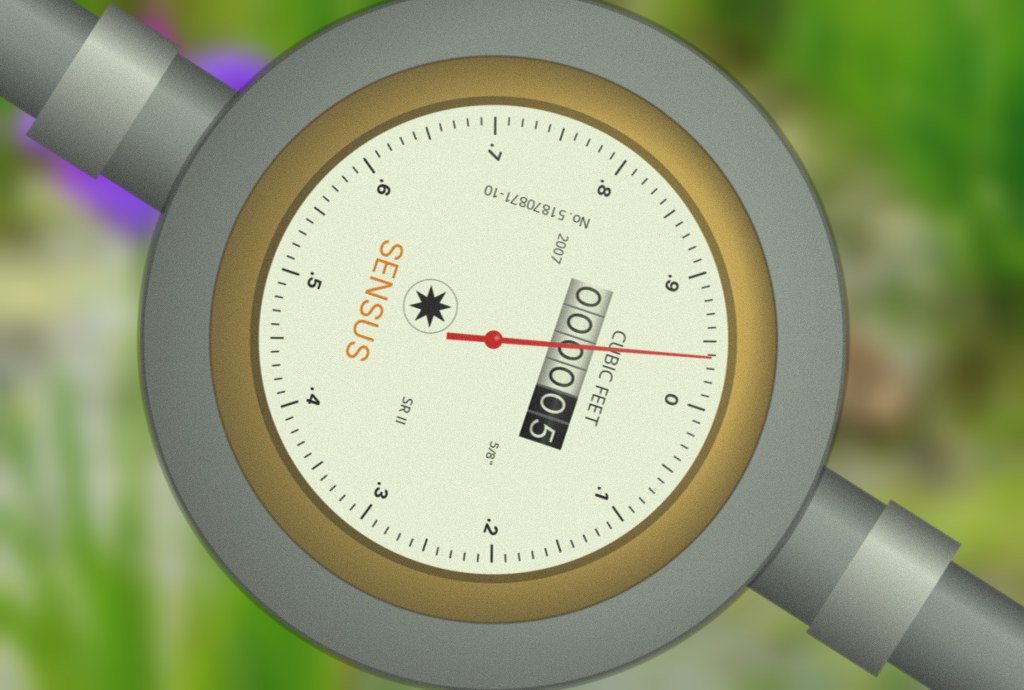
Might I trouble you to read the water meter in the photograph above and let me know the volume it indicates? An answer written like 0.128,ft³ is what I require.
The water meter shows 4.96,ft³
